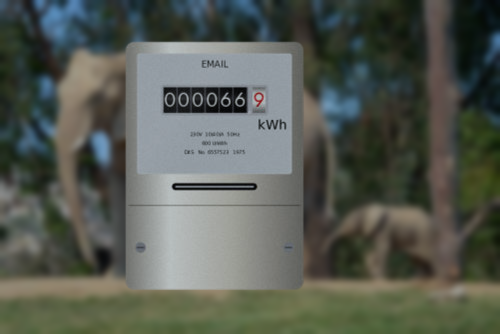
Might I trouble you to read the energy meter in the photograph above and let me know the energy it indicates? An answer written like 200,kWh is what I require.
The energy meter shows 66.9,kWh
